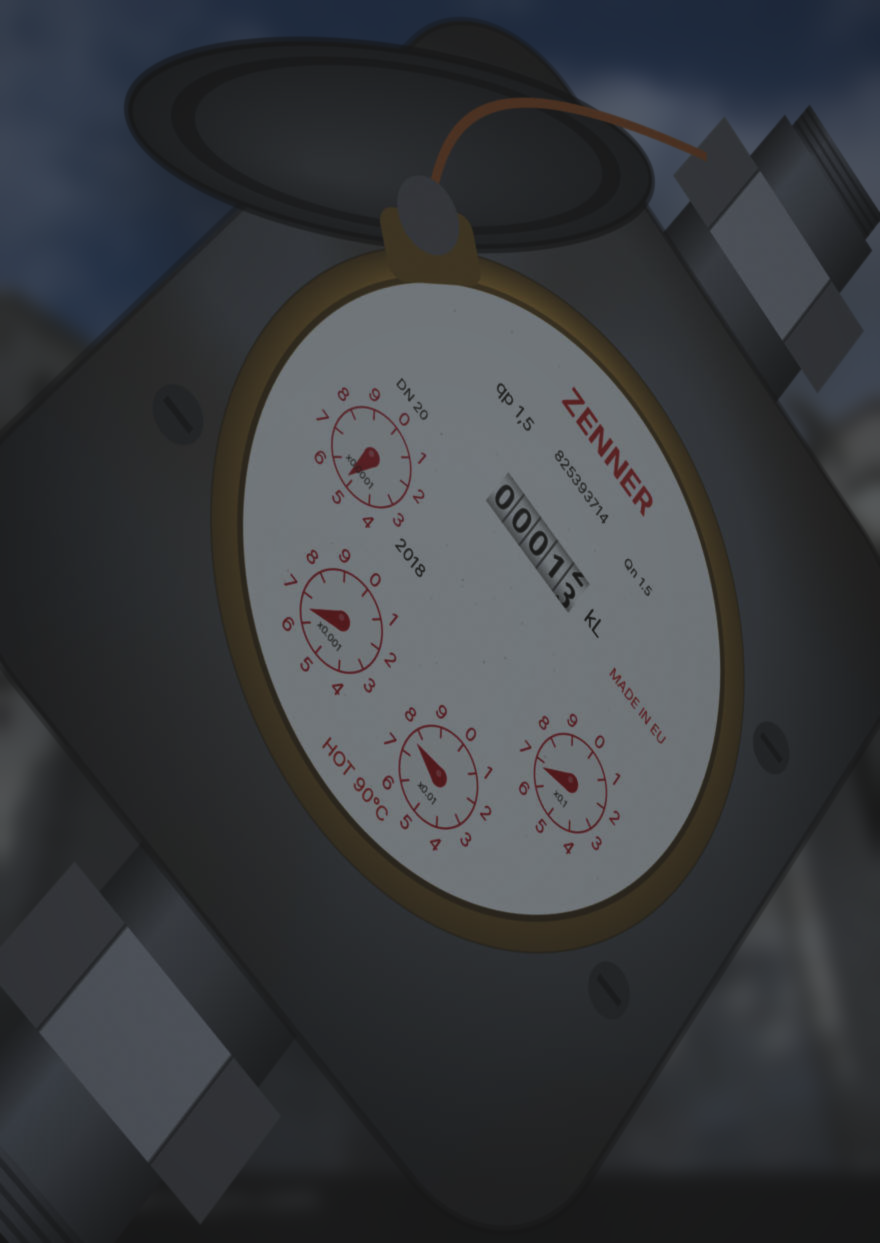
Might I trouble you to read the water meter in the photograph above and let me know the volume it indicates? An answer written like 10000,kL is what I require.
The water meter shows 12.6765,kL
